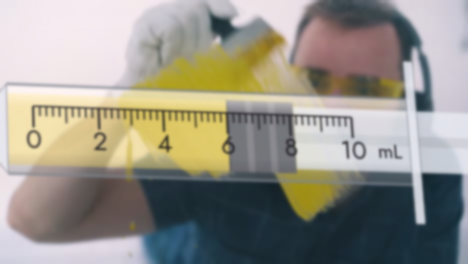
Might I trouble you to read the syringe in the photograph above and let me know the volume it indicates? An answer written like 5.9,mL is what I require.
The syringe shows 6,mL
